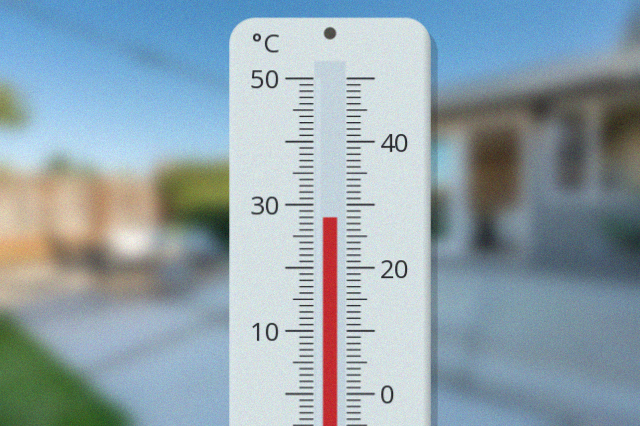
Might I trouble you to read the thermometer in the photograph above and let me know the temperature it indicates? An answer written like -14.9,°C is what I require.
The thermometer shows 28,°C
